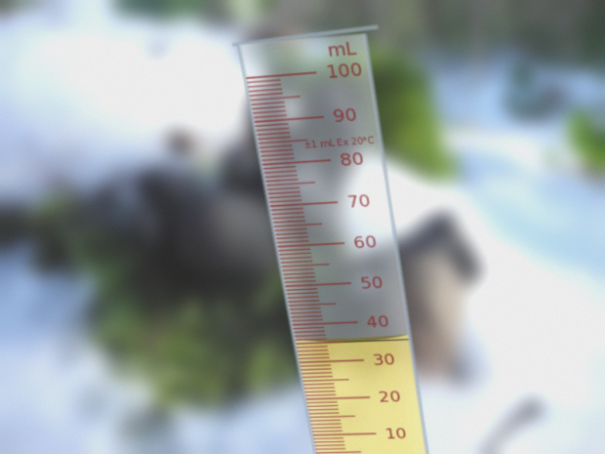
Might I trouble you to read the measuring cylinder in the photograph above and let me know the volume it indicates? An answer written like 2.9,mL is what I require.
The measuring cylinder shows 35,mL
